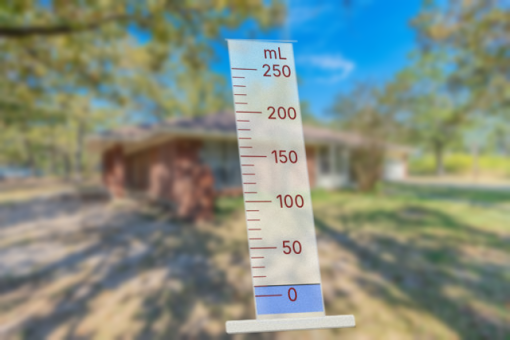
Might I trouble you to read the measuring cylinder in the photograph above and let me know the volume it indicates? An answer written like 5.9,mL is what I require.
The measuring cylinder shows 10,mL
